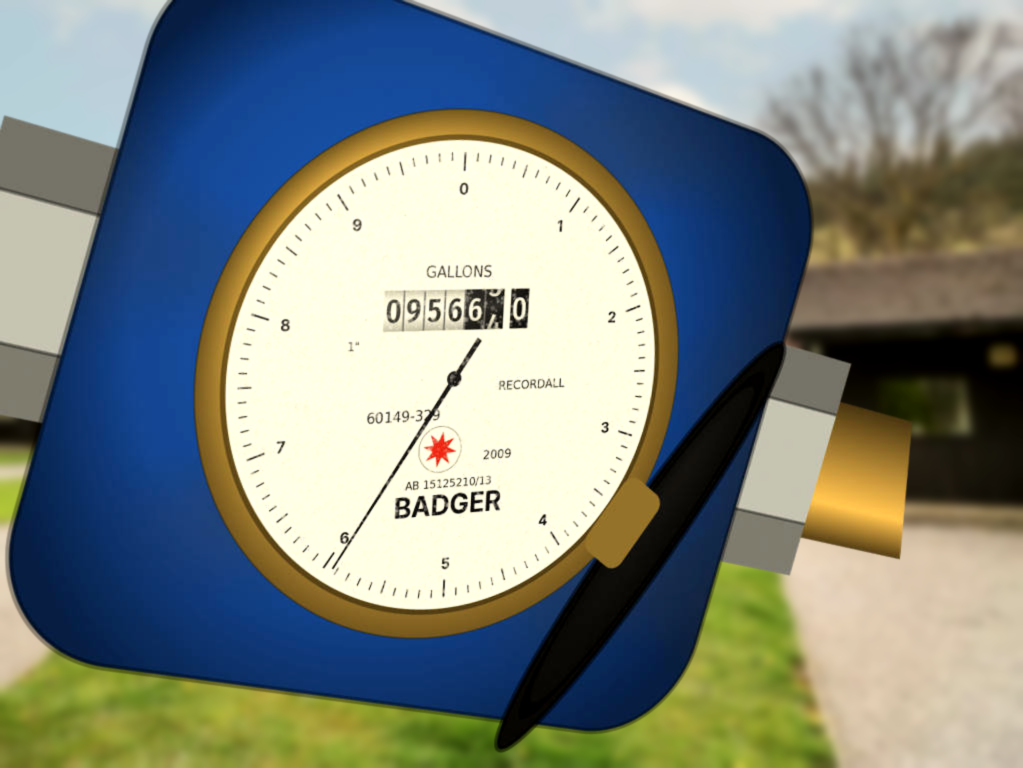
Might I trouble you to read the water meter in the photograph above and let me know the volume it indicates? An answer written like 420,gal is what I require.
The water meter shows 956635.9,gal
